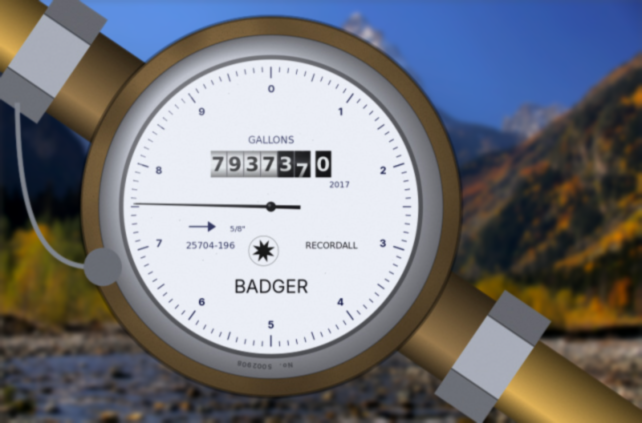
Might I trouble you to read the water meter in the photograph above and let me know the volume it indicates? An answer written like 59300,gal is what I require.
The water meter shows 7937367.5,gal
